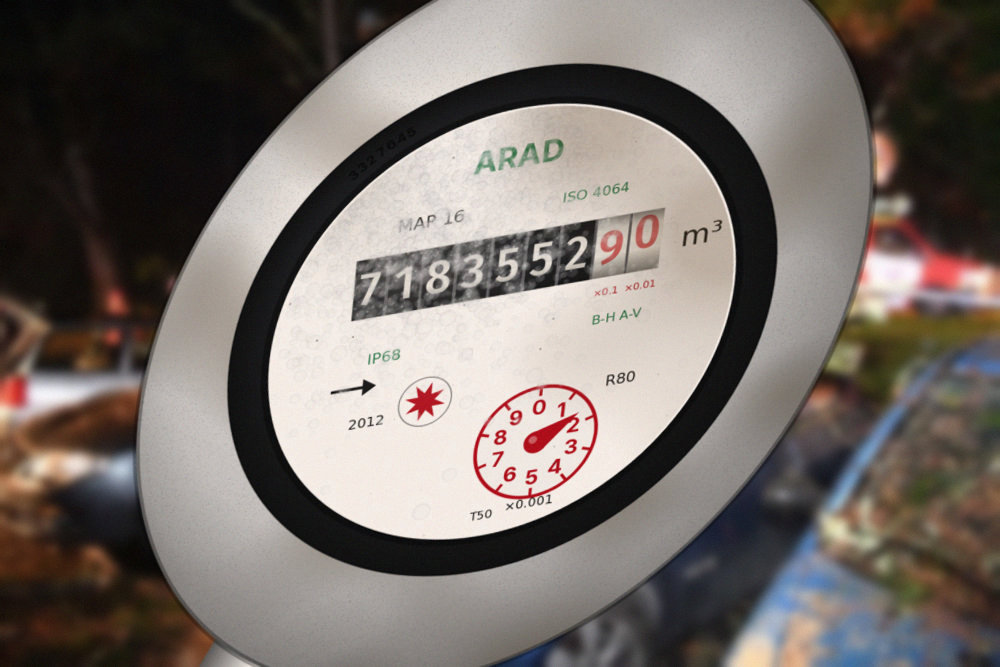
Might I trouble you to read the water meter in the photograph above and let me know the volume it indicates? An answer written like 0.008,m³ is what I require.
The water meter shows 7183552.901,m³
